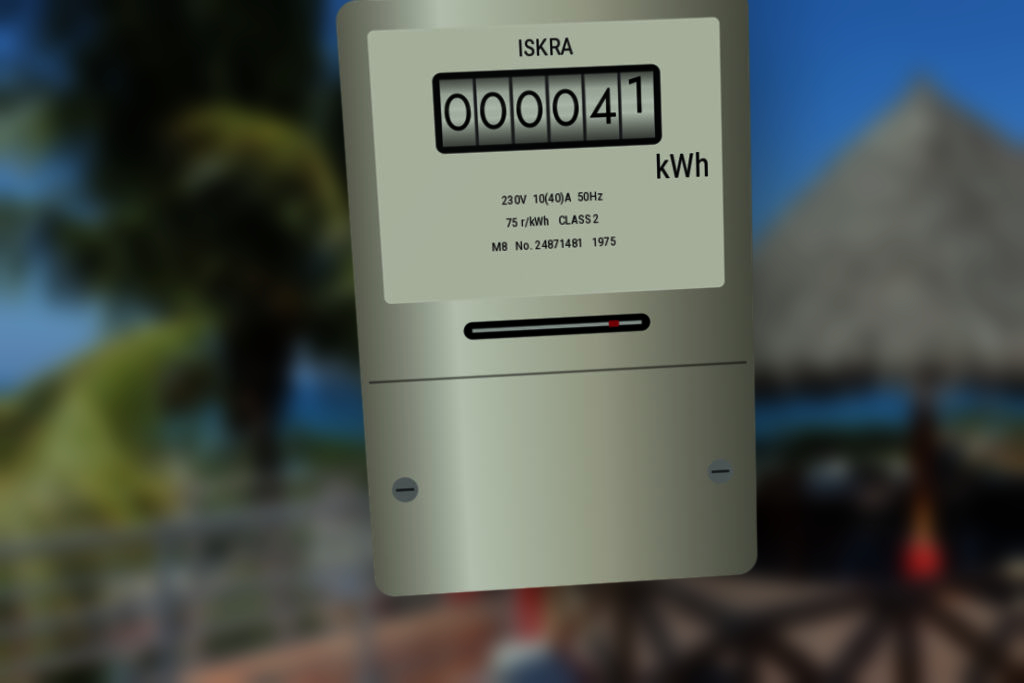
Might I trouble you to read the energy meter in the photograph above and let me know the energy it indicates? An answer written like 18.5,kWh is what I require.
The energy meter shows 41,kWh
